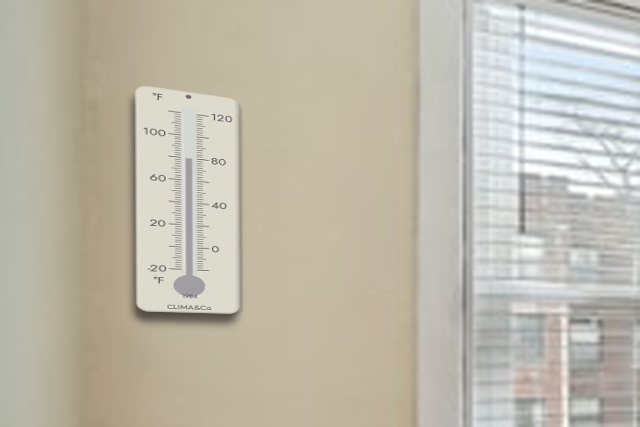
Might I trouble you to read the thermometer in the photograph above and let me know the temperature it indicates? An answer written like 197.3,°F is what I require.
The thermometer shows 80,°F
